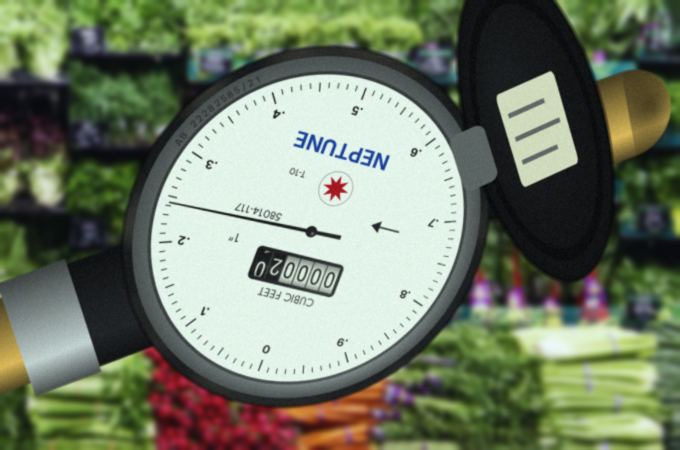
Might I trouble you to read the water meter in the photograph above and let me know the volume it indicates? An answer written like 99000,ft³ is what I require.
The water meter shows 20.24,ft³
